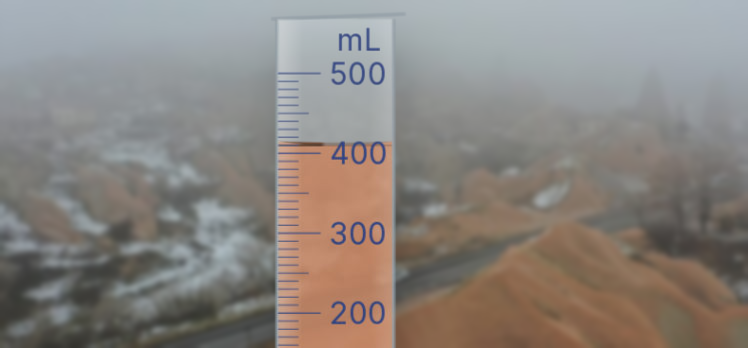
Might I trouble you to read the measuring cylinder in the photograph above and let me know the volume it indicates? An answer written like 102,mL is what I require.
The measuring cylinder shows 410,mL
